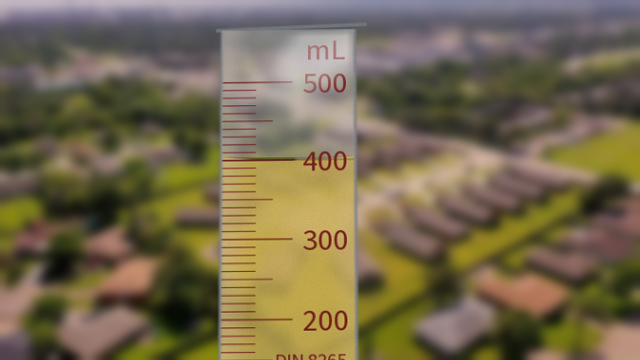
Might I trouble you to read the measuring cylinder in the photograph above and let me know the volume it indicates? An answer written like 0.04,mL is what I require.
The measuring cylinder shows 400,mL
